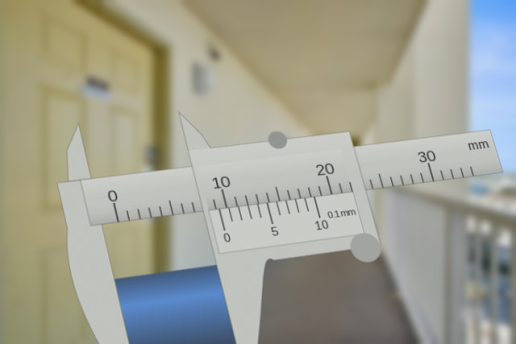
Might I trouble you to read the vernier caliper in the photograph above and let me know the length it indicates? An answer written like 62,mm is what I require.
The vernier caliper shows 9.3,mm
